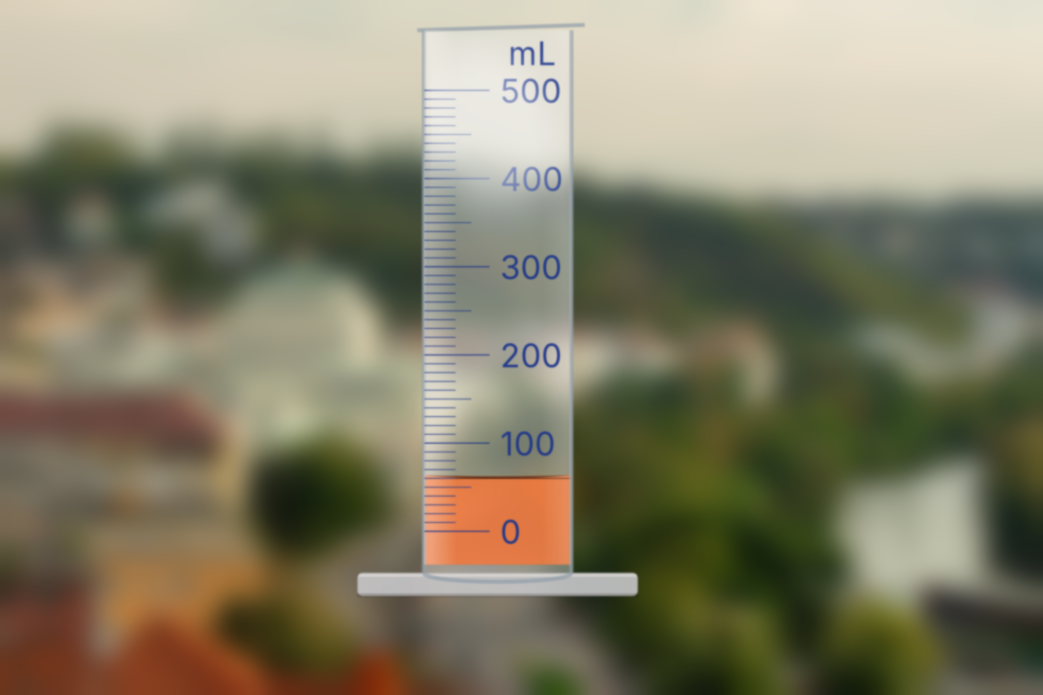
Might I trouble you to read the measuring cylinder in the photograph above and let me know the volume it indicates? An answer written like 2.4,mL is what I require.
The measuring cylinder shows 60,mL
